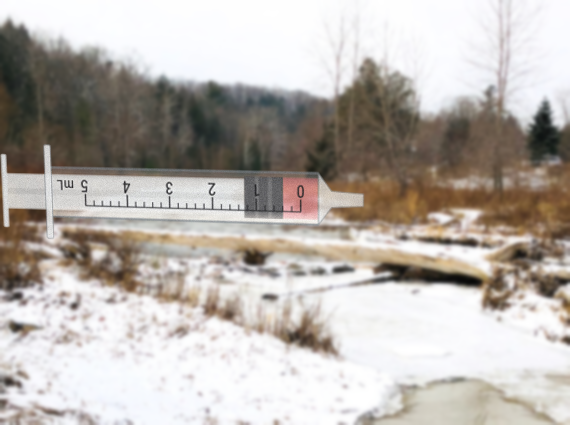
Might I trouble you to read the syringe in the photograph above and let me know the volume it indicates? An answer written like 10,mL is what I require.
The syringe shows 0.4,mL
